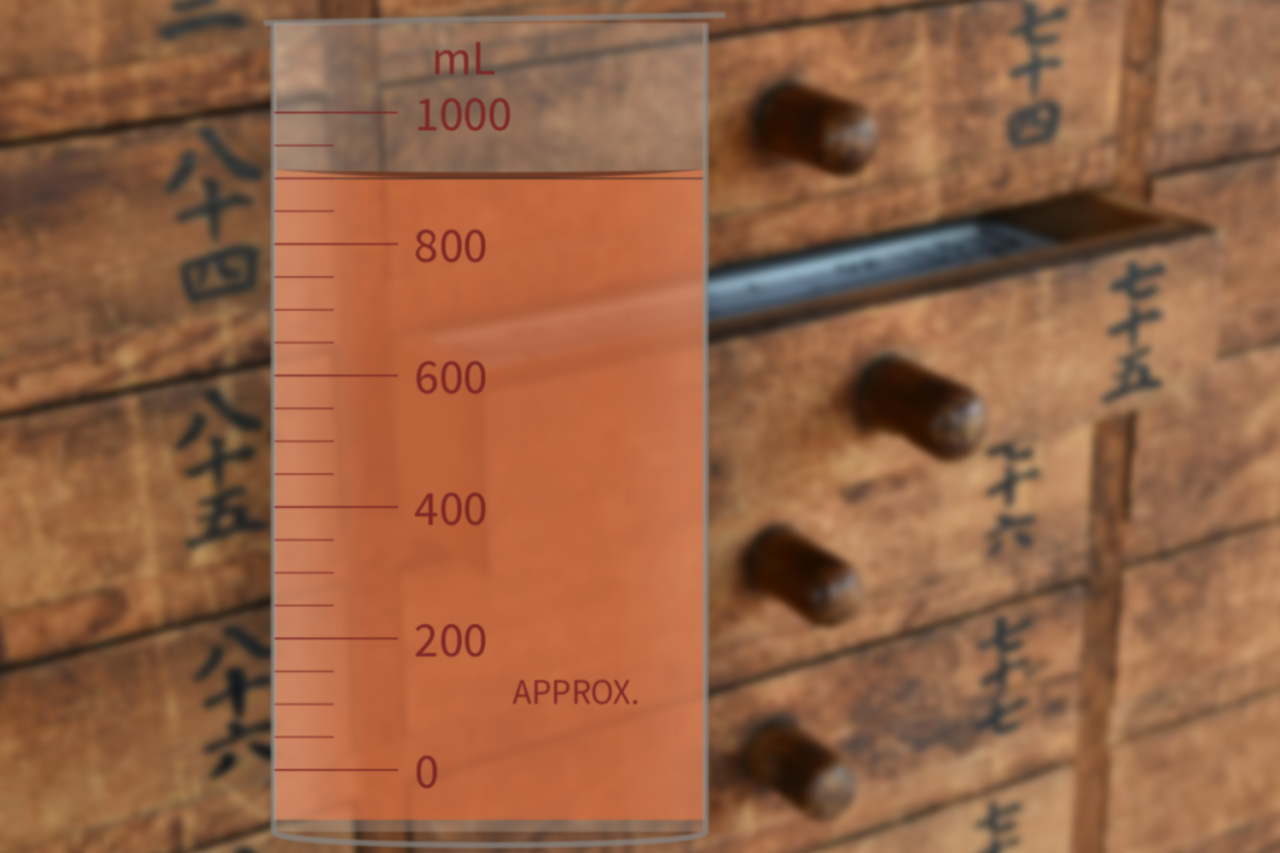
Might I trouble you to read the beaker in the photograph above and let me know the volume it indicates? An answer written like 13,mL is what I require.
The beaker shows 900,mL
